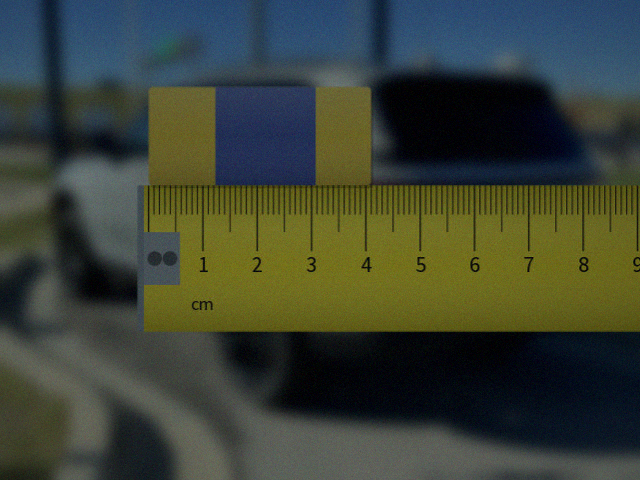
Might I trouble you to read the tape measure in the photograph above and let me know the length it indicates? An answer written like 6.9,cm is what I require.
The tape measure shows 4.1,cm
